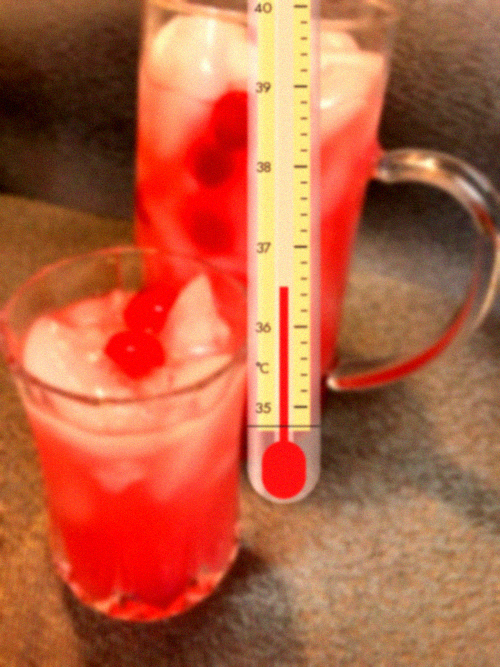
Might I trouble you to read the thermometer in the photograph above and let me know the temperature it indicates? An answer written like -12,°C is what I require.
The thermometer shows 36.5,°C
